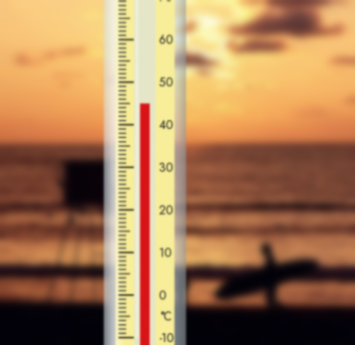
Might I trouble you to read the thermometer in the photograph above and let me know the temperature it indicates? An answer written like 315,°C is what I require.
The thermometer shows 45,°C
